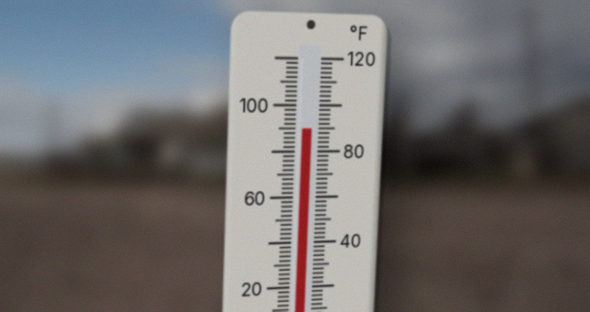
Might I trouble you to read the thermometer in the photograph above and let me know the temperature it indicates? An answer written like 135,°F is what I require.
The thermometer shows 90,°F
